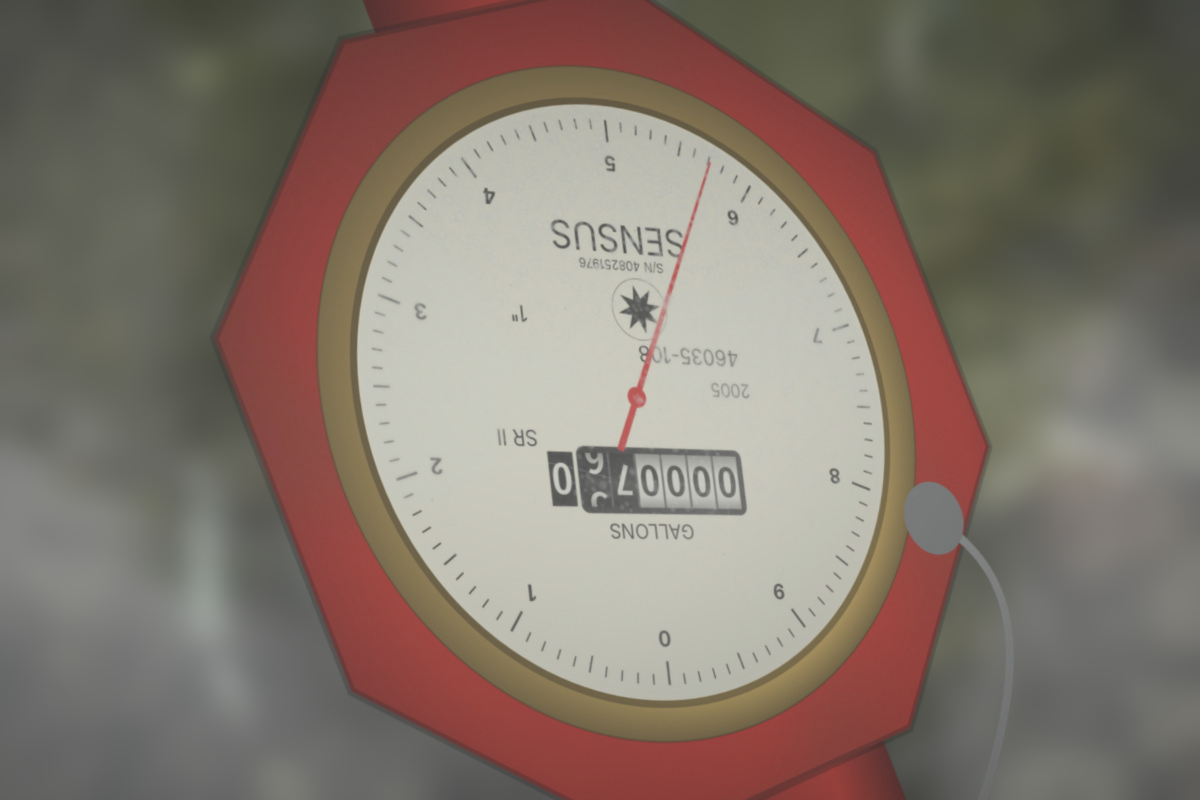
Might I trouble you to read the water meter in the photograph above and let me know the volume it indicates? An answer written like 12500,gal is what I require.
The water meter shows 755.7,gal
